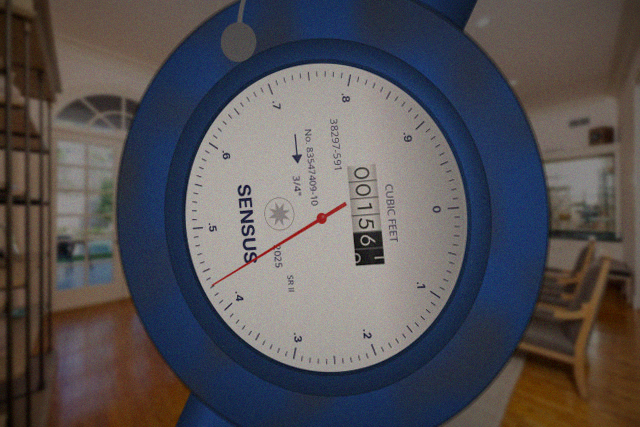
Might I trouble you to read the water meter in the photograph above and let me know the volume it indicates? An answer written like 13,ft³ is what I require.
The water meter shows 1561.43,ft³
